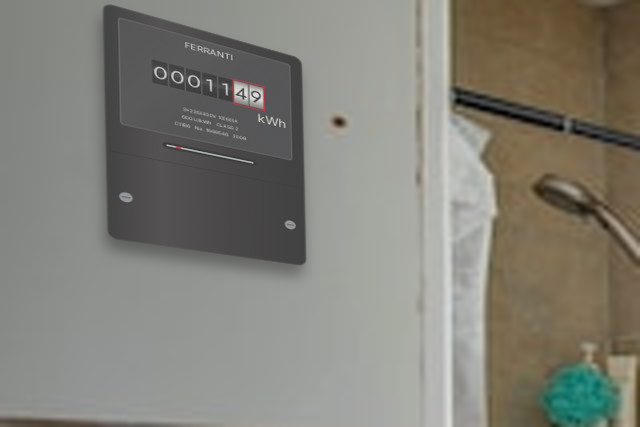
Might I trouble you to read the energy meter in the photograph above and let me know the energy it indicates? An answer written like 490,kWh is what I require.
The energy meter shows 11.49,kWh
